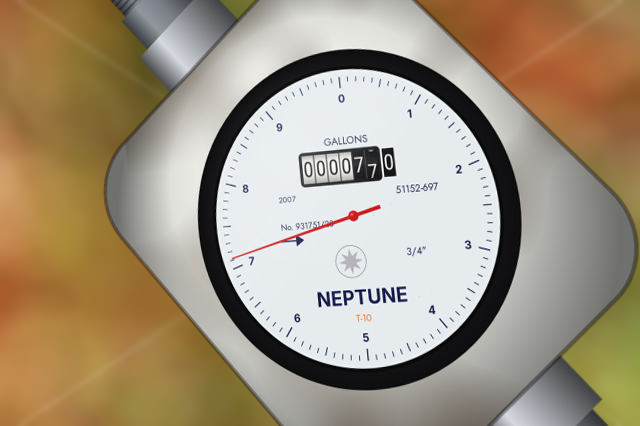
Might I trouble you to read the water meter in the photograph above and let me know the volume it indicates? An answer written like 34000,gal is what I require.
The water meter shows 767.1,gal
